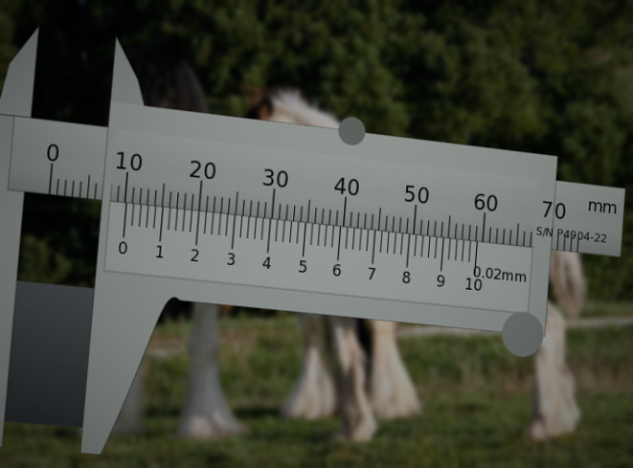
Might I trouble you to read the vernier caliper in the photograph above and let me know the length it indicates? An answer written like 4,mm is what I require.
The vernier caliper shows 10.2,mm
